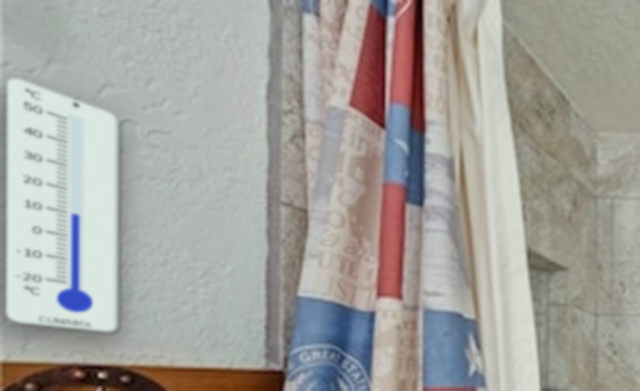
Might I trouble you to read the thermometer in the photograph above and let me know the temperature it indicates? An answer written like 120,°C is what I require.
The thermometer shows 10,°C
